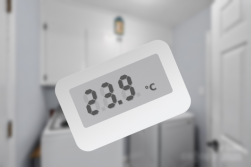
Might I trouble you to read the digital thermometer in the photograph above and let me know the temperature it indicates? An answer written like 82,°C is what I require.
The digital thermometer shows 23.9,°C
